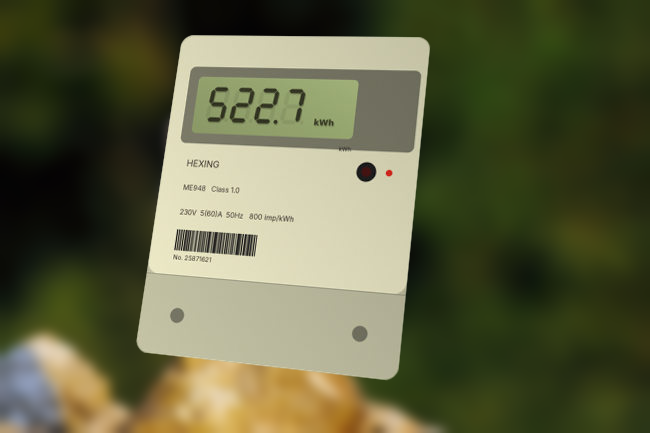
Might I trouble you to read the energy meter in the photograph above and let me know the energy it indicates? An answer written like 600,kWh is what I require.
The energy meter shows 522.7,kWh
